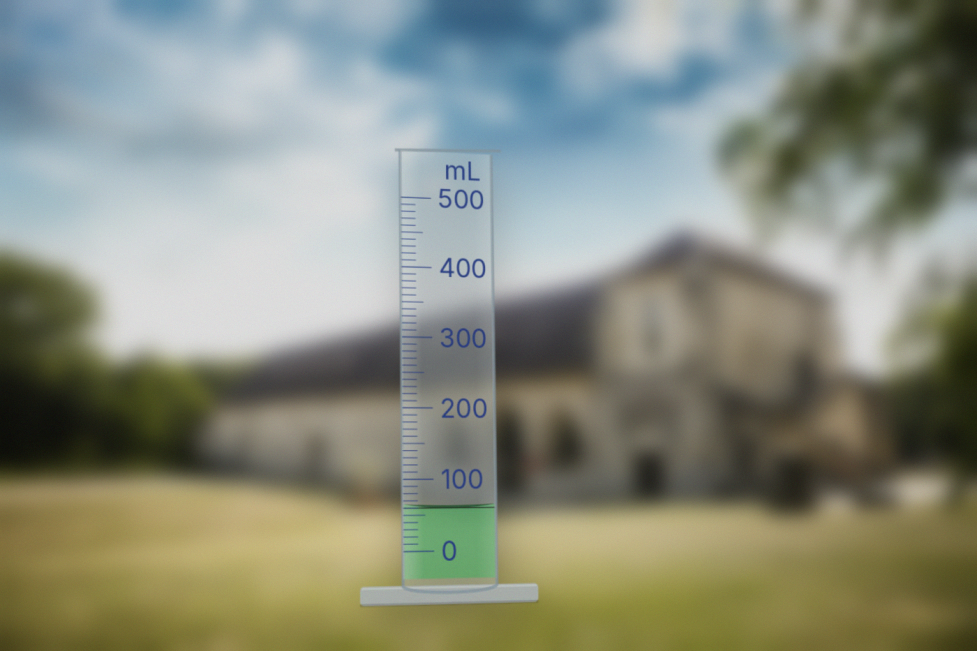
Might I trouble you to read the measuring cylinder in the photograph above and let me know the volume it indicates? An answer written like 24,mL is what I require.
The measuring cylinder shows 60,mL
